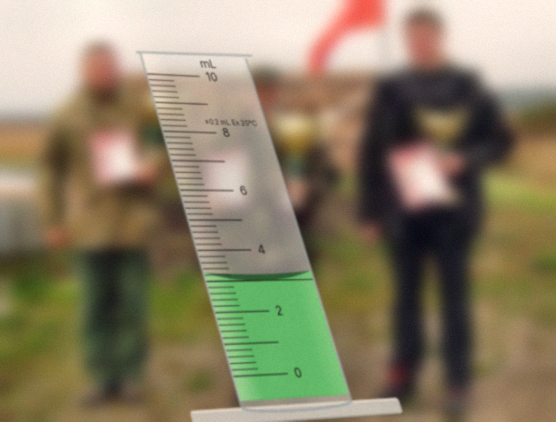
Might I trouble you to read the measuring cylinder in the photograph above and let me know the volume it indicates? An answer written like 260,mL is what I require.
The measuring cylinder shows 3,mL
